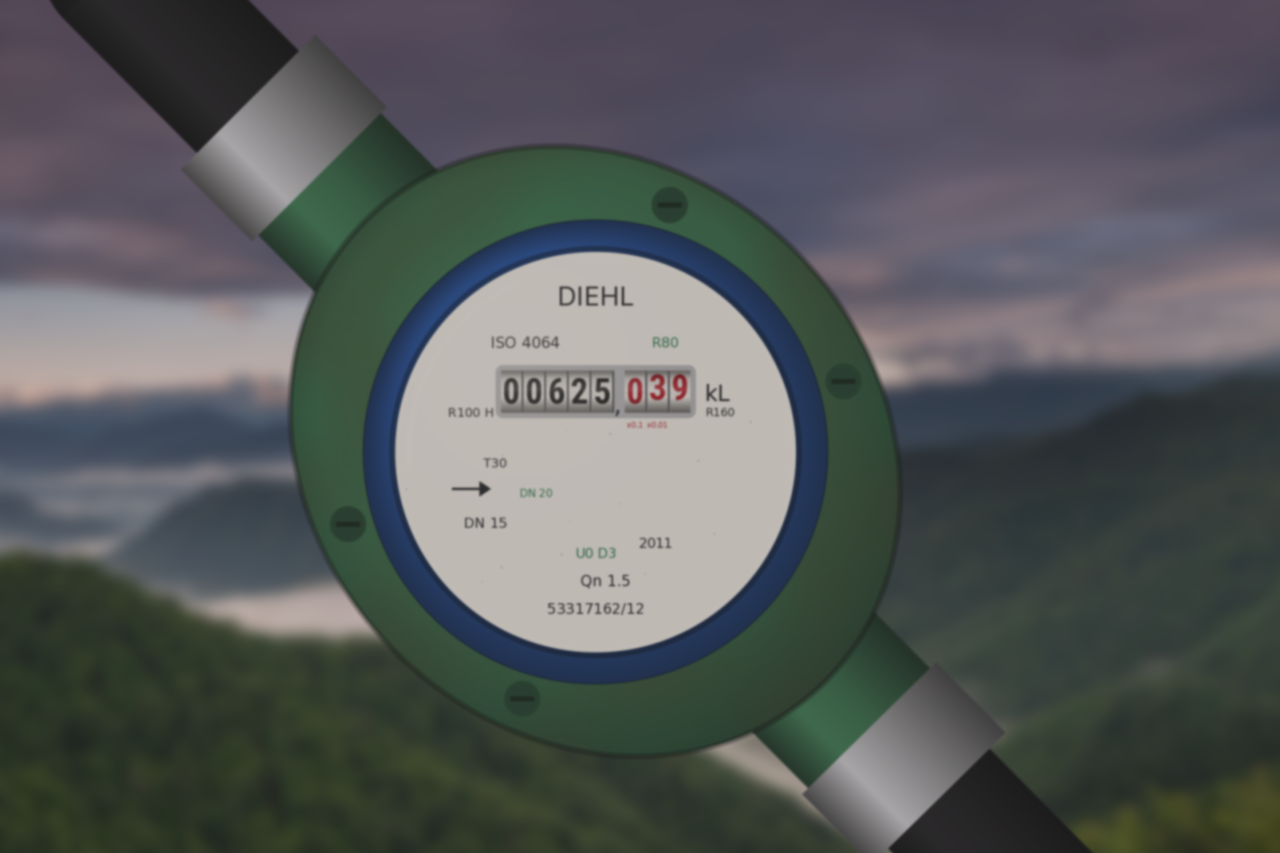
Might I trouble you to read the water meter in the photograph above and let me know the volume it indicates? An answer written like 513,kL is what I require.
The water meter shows 625.039,kL
